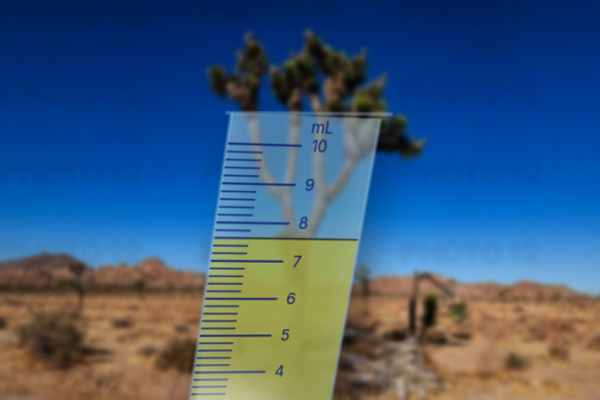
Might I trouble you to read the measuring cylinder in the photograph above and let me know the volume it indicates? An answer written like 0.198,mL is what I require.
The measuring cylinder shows 7.6,mL
